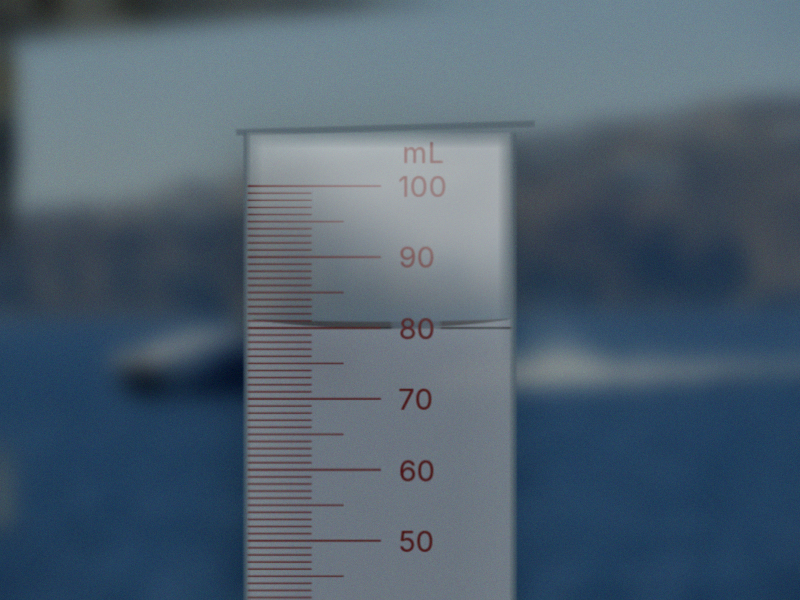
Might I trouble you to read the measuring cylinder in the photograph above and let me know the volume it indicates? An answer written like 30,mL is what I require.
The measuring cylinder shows 80,mL
